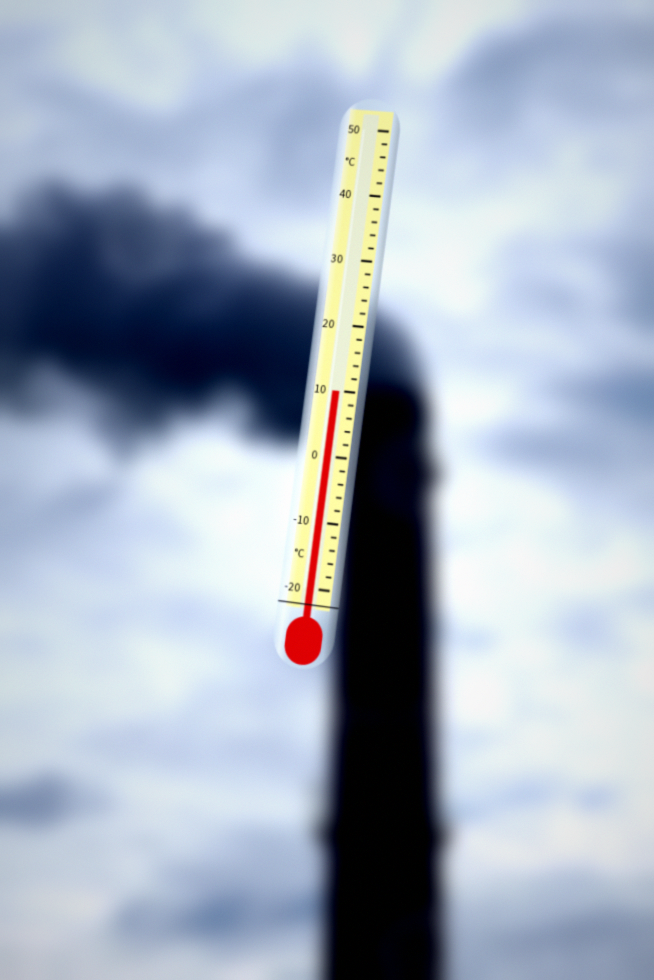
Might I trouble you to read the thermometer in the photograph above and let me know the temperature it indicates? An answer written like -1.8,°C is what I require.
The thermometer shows 10,°C
